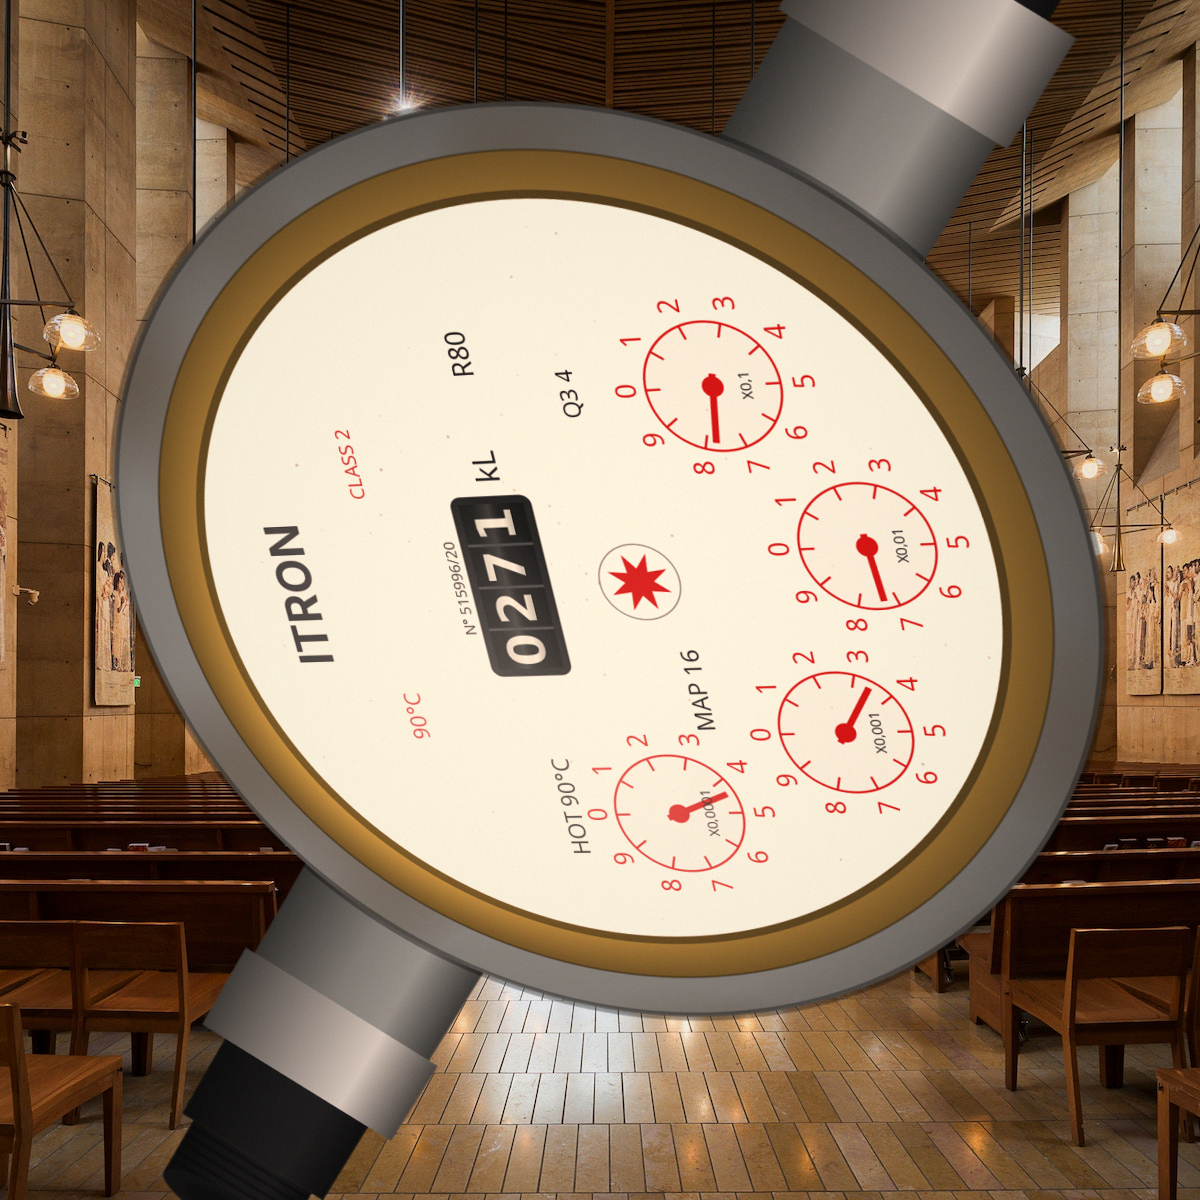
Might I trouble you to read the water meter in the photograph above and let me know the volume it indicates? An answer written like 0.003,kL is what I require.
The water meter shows 271.7734,kL
